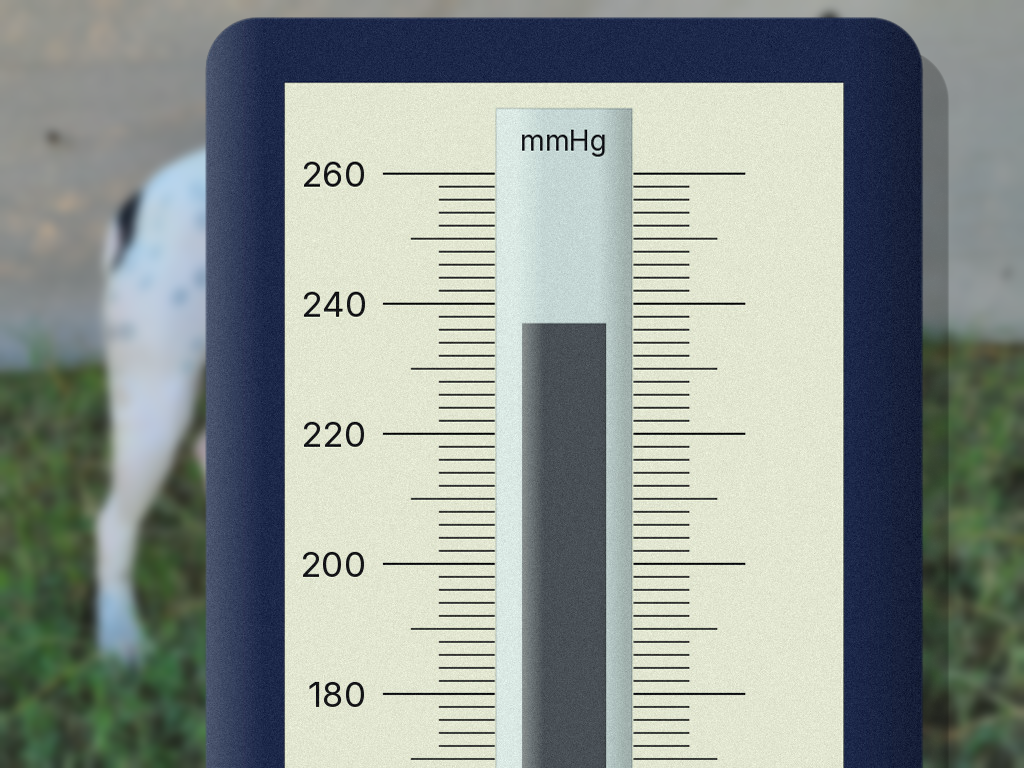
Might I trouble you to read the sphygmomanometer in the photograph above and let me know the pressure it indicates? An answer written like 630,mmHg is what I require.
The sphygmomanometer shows 237,mmHg
